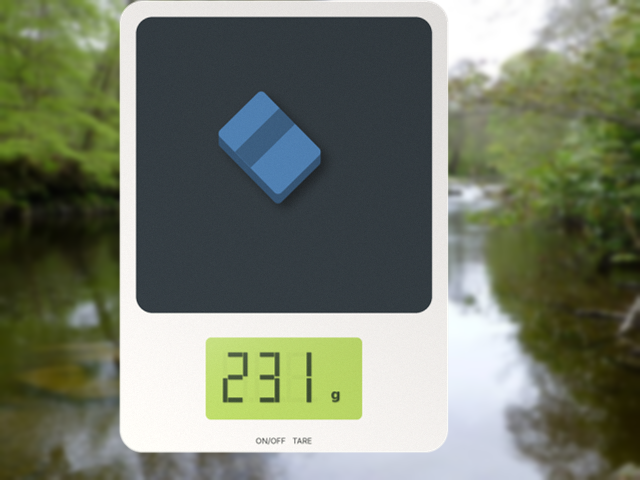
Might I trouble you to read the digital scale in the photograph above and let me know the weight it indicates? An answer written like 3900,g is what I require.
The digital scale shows 231,g
